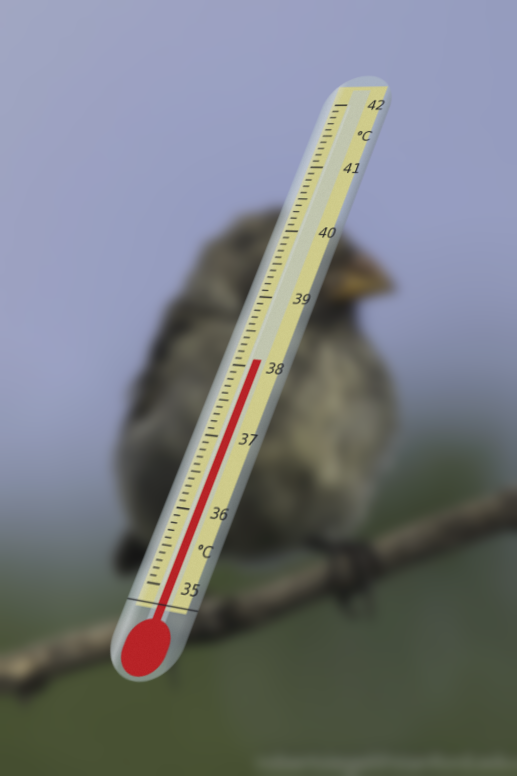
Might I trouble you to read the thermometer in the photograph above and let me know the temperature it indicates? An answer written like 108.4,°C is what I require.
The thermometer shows 38.1,°C
